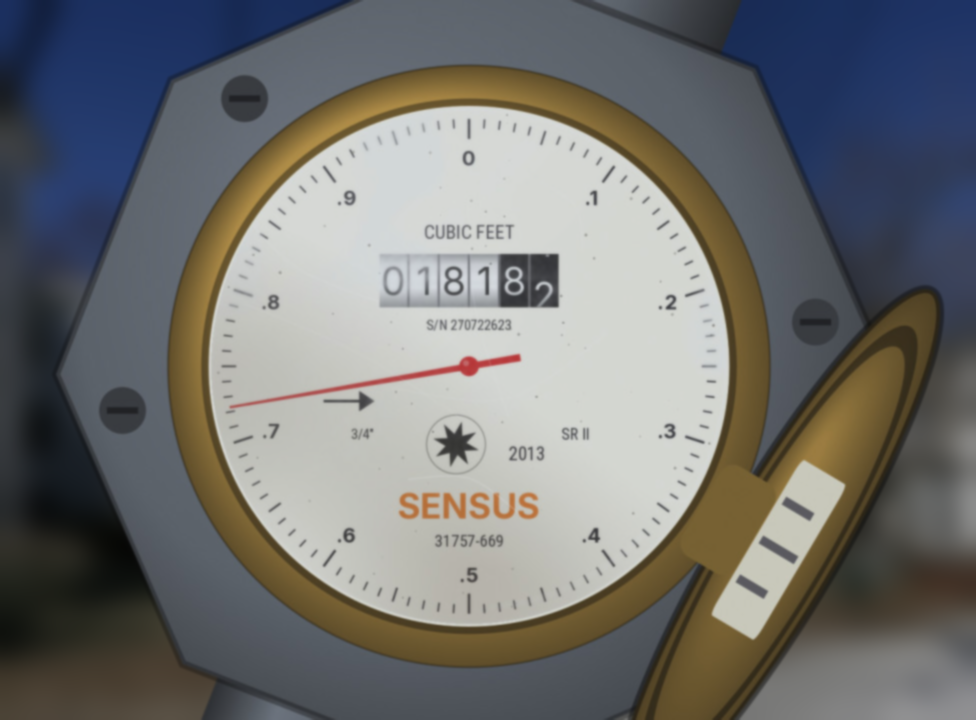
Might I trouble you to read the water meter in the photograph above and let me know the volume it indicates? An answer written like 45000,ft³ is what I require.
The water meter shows 18181.72,ft³
